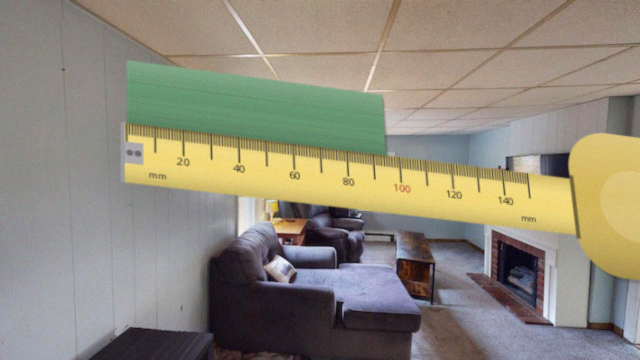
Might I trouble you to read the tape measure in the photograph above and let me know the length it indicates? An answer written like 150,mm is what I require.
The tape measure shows 95,mm
